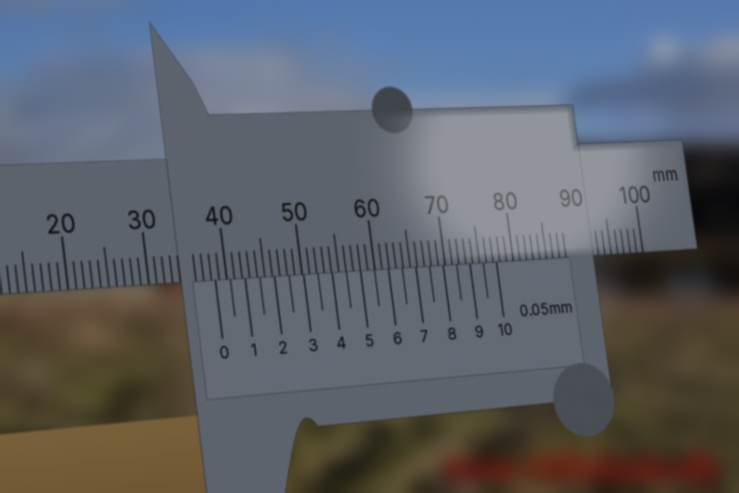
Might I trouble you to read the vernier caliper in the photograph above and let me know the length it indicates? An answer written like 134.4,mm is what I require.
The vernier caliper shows 38.5,mm
